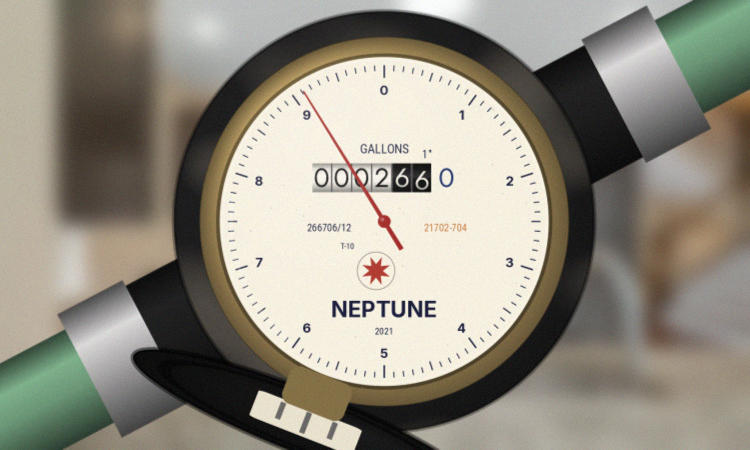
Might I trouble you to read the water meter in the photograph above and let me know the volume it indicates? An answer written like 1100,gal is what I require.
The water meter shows 2659.1,gal
